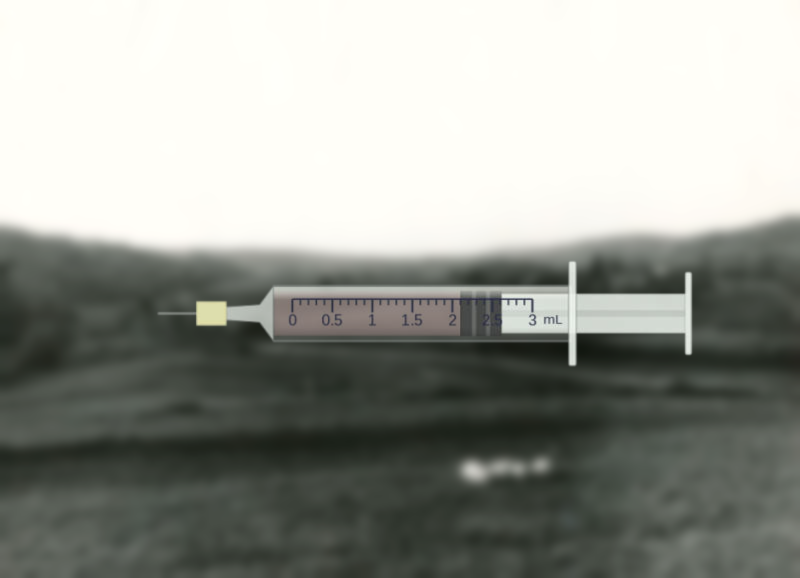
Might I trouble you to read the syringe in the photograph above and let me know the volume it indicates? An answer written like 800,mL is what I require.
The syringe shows 2.1,mL
